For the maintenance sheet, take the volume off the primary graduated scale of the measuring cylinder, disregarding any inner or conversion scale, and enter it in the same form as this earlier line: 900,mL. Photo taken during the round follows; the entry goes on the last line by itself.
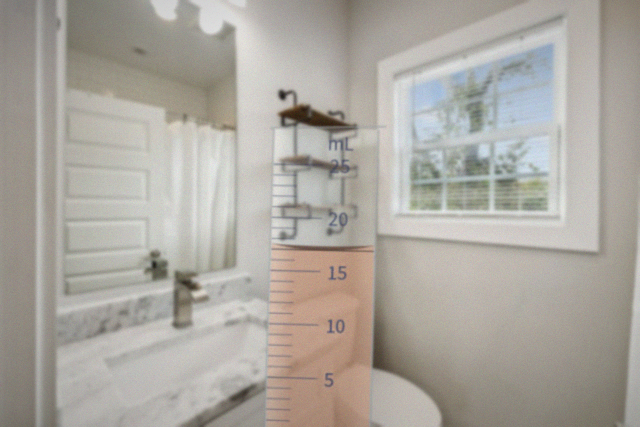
17,mL
